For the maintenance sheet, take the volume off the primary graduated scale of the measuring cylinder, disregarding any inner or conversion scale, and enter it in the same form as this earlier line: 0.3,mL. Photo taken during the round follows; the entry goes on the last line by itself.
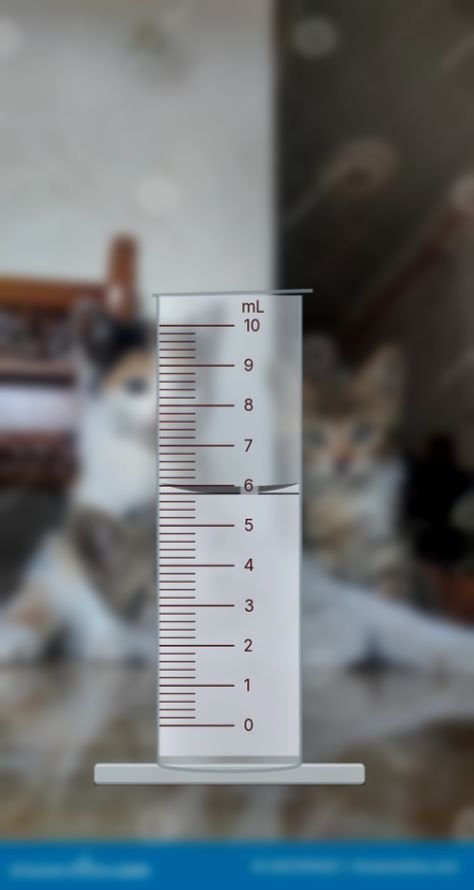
5.8,mL
